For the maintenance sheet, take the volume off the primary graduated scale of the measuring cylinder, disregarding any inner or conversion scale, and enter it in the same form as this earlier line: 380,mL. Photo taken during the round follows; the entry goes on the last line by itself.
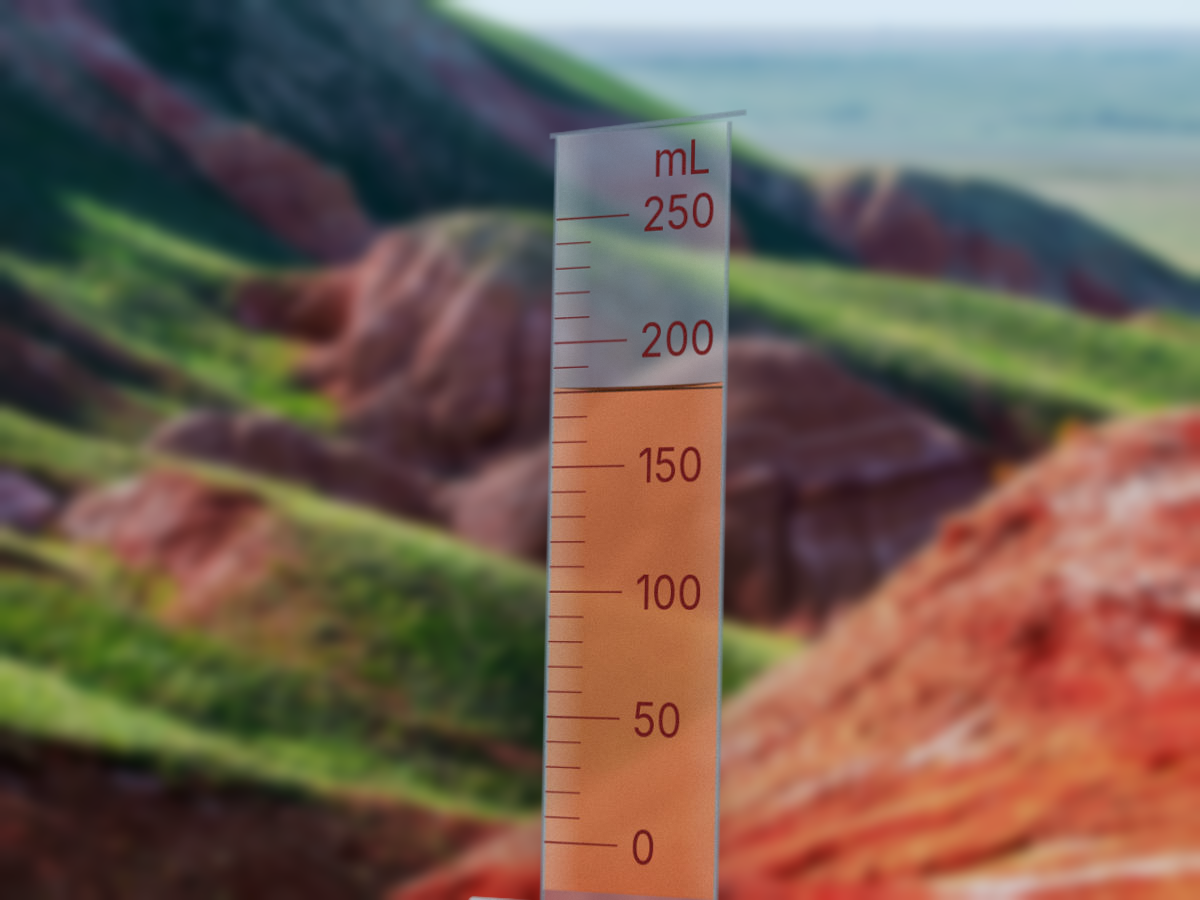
180,mL
